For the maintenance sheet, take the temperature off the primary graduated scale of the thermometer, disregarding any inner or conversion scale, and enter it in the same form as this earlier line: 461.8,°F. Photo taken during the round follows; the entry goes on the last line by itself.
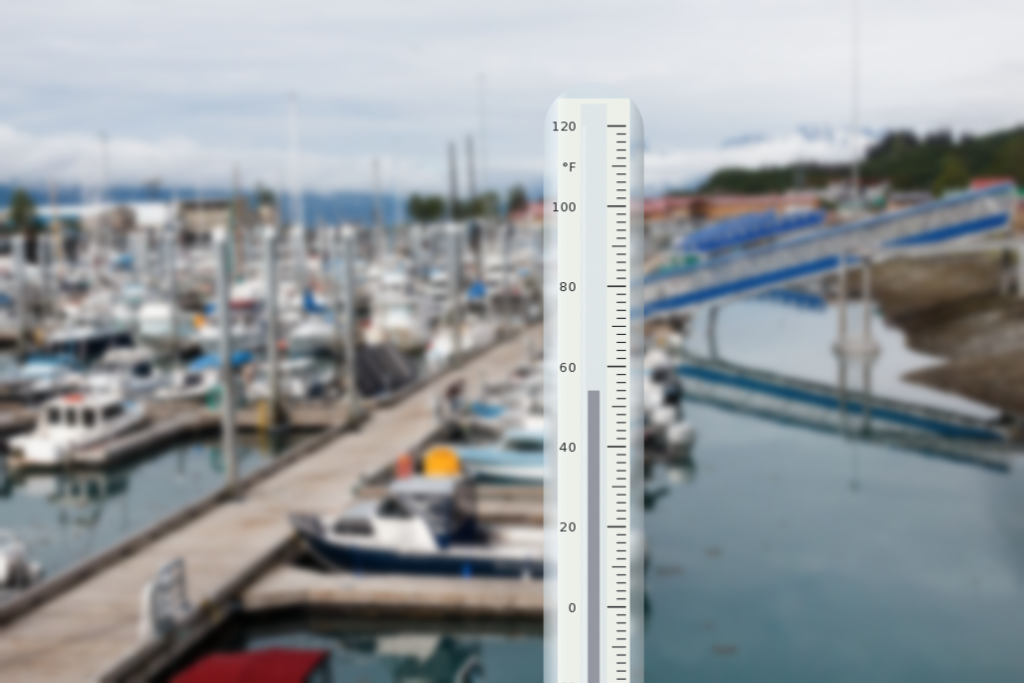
54,°F
